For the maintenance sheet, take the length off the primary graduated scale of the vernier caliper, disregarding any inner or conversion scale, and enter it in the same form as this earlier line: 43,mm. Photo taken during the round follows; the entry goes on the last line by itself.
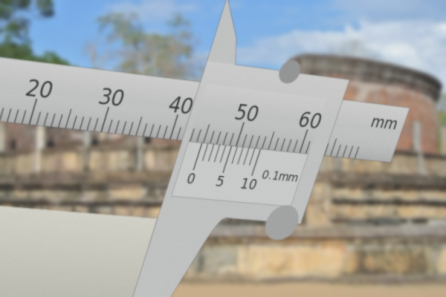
44.8,mm
